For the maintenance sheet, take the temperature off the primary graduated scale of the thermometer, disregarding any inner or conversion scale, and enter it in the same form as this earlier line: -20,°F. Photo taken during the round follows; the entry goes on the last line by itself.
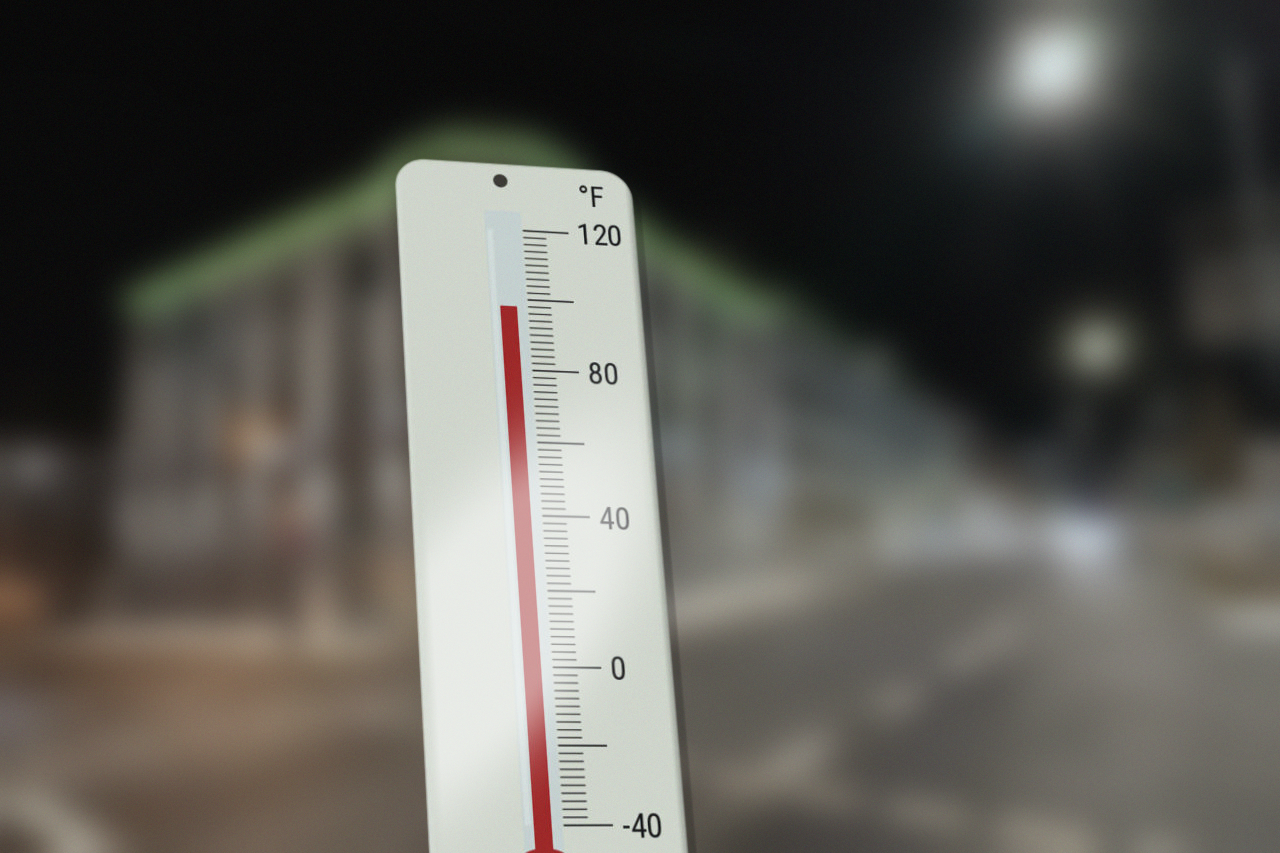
98,°F
